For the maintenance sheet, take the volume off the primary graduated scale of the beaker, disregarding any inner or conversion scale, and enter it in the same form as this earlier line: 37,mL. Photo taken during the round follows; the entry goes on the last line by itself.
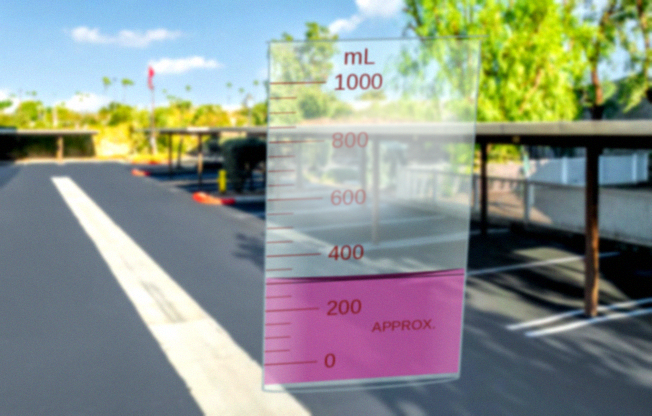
300,mL
